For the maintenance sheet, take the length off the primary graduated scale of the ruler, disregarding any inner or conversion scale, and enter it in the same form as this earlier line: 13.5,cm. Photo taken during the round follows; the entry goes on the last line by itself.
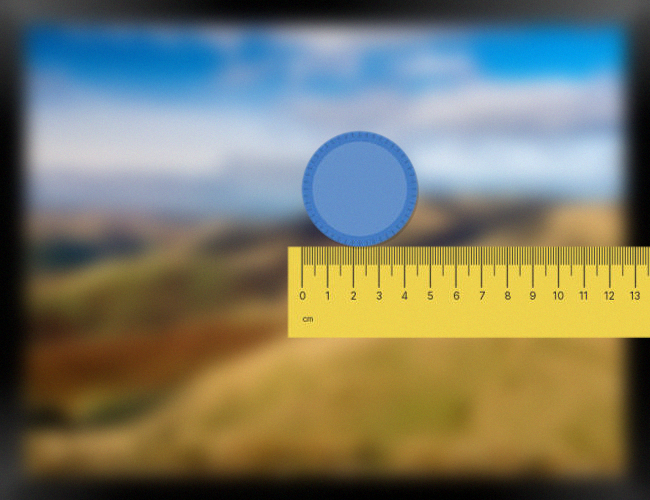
4.5,cm
